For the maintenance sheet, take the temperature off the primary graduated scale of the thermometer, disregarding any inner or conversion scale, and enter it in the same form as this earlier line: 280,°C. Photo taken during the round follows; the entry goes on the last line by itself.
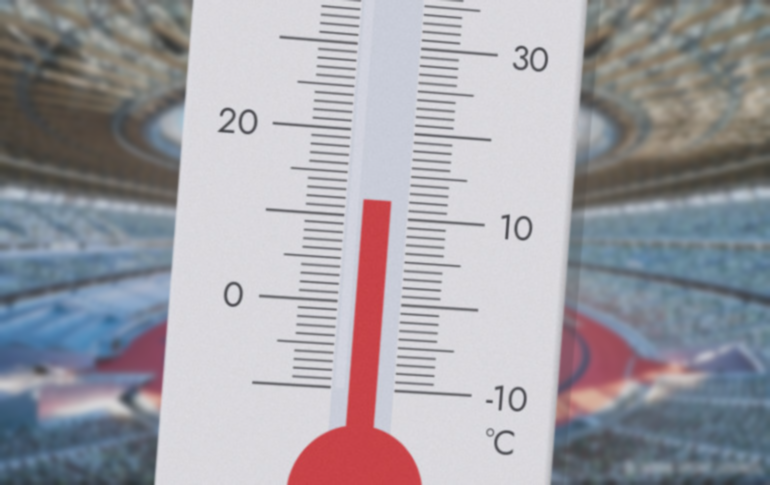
12,°C
